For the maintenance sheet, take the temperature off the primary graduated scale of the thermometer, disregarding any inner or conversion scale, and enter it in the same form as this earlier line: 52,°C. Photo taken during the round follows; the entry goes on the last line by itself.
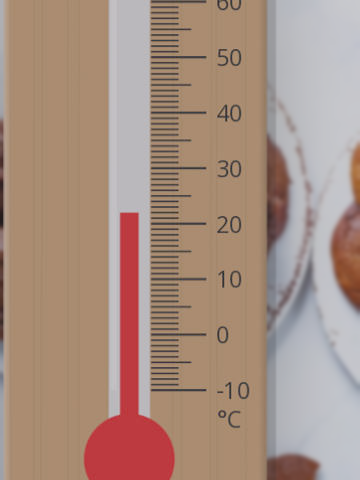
22,°C
